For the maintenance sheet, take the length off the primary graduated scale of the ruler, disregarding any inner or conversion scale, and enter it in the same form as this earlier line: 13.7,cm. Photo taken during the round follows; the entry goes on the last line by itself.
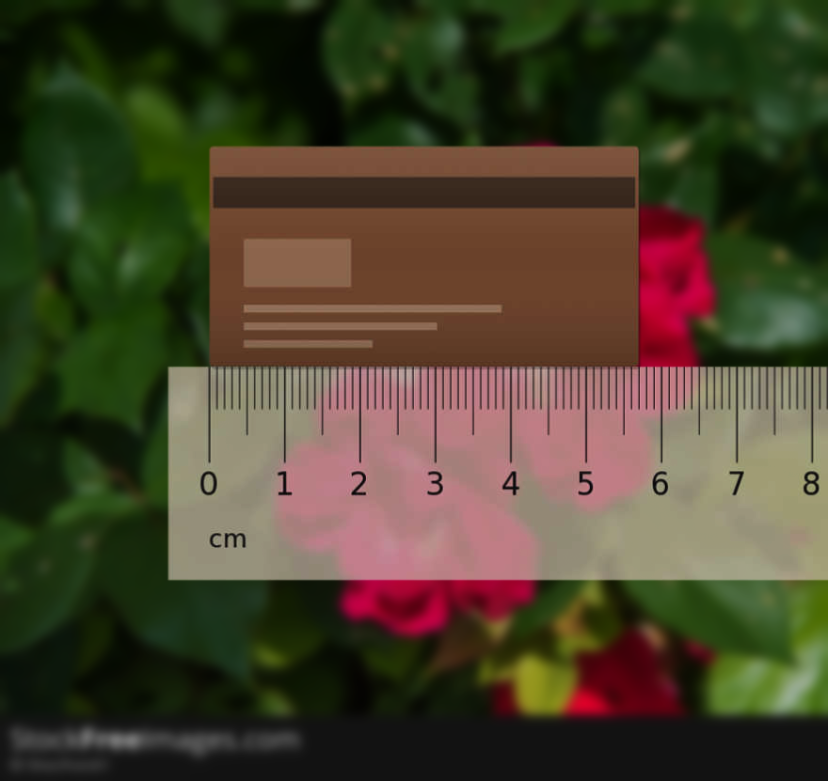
5.7,cm
